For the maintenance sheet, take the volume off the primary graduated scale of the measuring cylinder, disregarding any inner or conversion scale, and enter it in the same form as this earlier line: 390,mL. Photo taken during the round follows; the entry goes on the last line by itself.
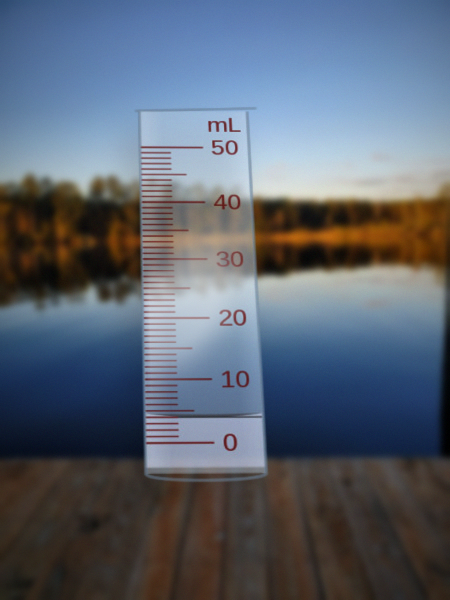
4,mL
